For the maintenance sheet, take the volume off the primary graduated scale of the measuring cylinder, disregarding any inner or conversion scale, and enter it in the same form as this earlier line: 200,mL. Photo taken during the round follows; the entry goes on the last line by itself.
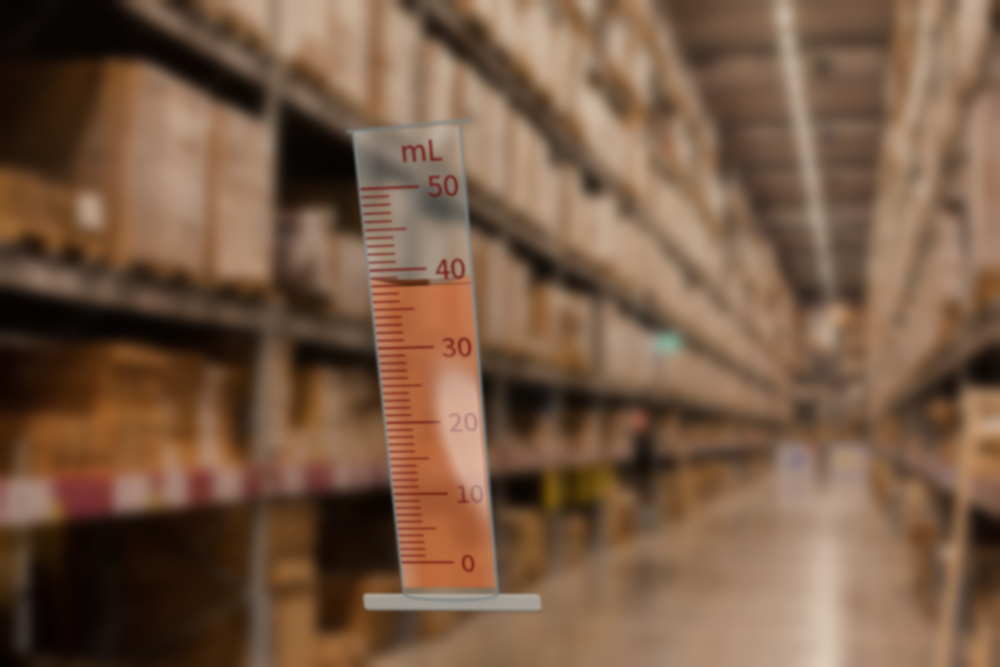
38,mL
